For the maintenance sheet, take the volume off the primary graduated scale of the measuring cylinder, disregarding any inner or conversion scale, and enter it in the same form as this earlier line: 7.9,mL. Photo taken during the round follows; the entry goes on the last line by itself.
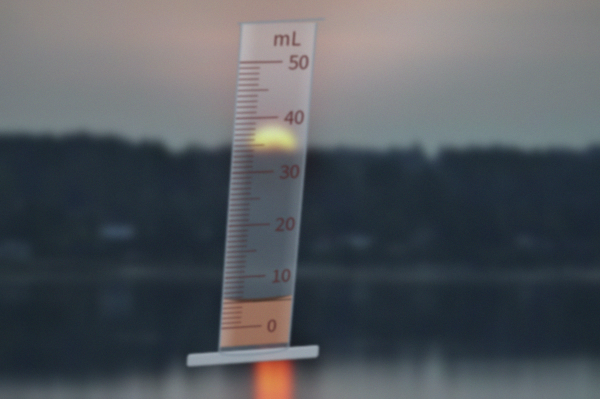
5,mL
